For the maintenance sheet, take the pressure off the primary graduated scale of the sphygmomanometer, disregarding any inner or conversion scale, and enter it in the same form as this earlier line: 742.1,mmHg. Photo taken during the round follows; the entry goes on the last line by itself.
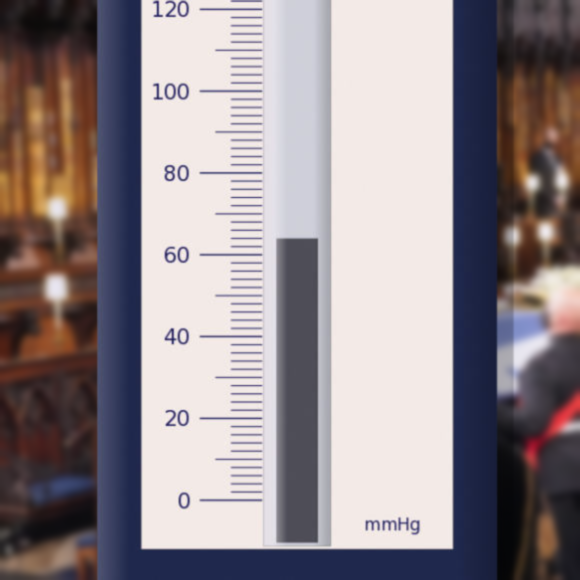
64,mmHg
